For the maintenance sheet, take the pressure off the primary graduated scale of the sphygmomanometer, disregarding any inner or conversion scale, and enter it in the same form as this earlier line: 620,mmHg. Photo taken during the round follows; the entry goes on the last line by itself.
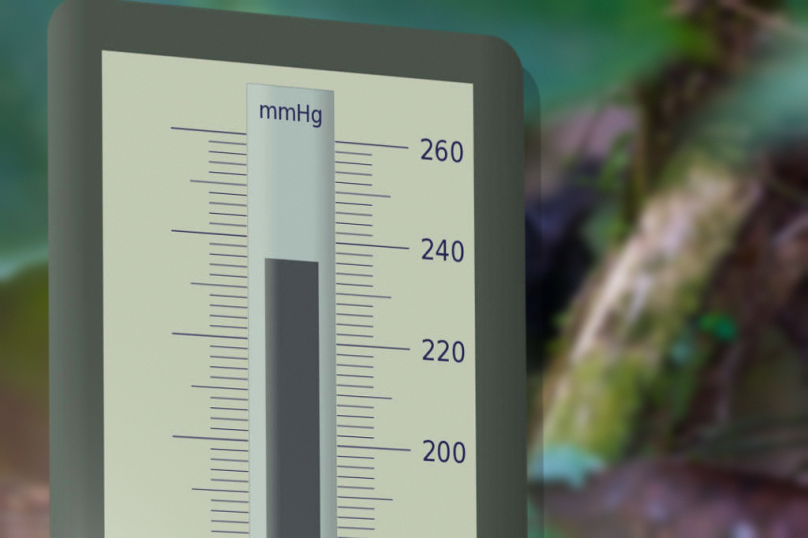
236,mmHg
